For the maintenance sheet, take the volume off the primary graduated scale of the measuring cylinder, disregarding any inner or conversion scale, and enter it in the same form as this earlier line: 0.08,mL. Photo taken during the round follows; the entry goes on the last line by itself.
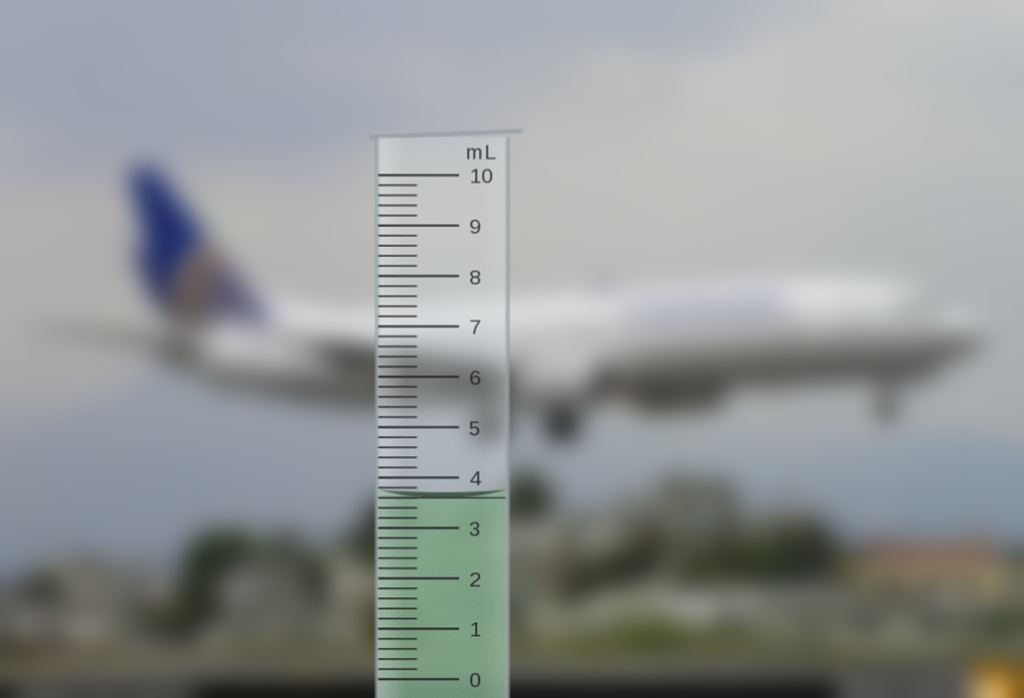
3.6,mL
